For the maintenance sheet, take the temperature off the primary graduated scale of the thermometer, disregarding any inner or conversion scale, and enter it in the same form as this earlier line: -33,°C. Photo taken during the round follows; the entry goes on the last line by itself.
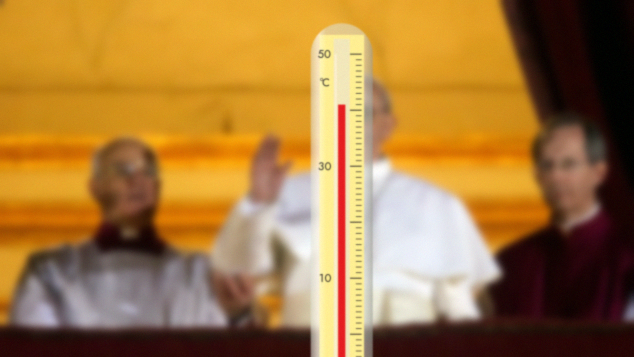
41,°C
